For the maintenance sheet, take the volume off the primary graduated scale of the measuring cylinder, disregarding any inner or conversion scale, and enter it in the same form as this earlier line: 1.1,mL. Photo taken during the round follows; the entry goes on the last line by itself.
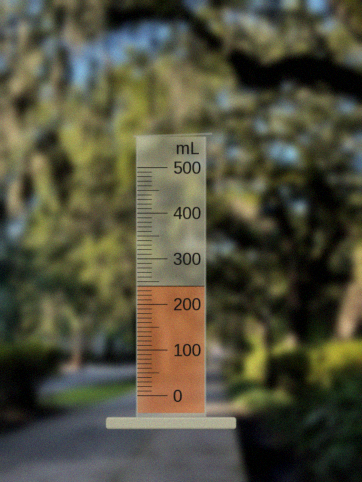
240,mL
